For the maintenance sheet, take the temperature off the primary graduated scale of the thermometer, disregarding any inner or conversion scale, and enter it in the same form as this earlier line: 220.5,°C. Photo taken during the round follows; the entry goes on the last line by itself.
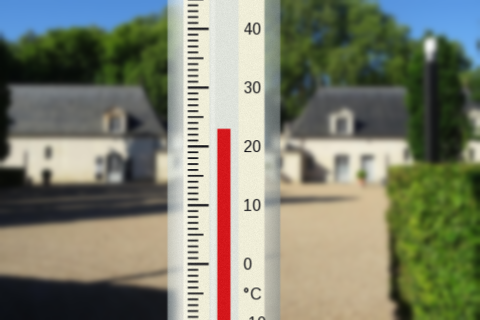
23,°C
